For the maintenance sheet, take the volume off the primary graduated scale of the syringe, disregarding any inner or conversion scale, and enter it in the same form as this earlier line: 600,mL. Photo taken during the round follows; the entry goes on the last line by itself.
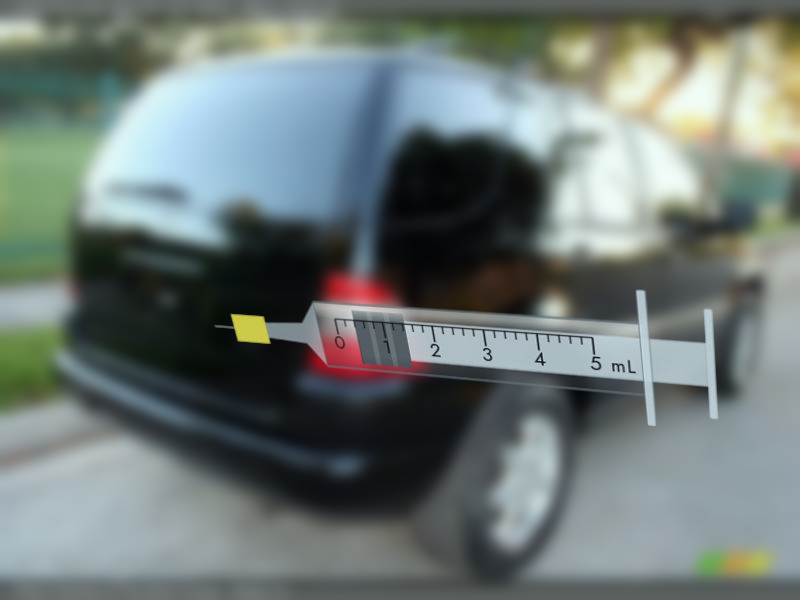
0.4,mL
